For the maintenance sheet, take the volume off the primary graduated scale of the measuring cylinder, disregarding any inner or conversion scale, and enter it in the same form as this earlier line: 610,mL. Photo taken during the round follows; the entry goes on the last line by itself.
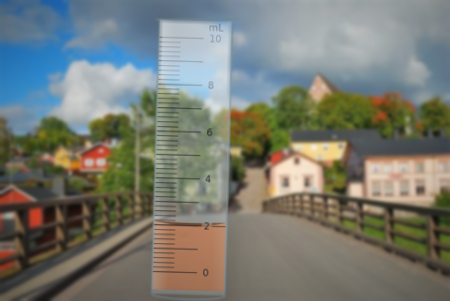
2,mL
